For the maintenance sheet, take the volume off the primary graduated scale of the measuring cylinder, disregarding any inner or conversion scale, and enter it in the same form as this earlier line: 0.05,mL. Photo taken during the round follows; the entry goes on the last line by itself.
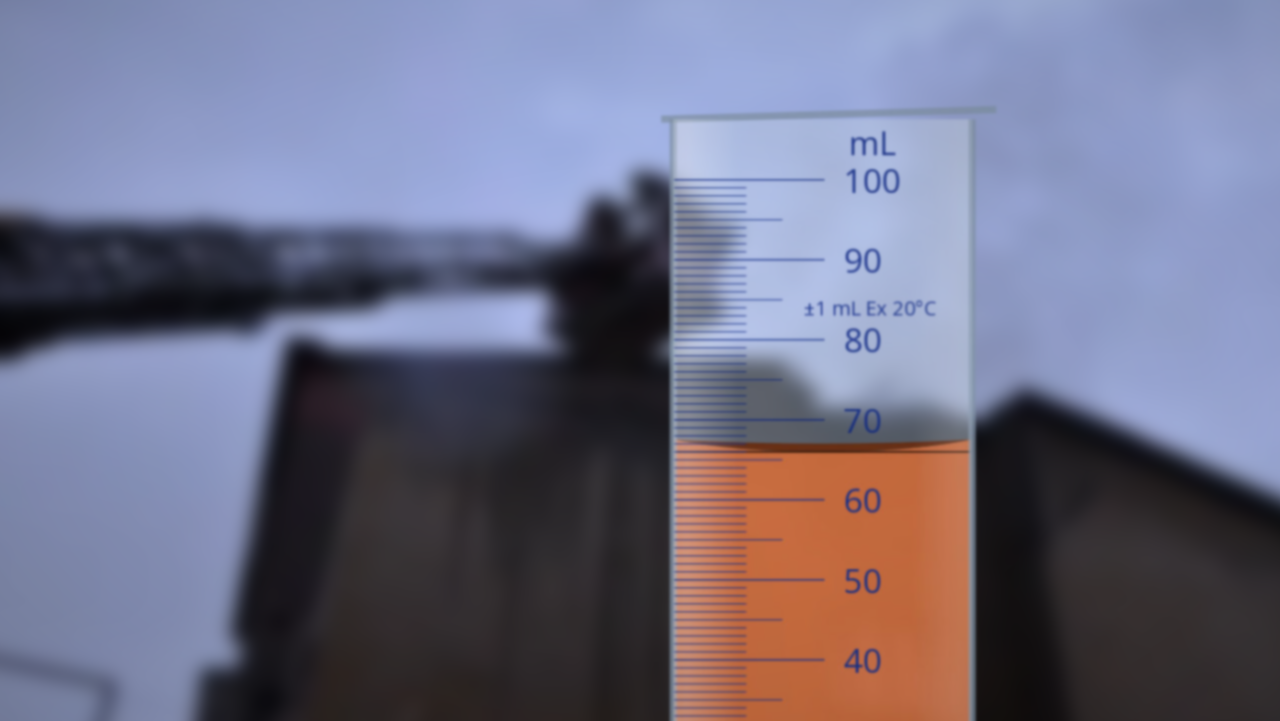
66,mL
